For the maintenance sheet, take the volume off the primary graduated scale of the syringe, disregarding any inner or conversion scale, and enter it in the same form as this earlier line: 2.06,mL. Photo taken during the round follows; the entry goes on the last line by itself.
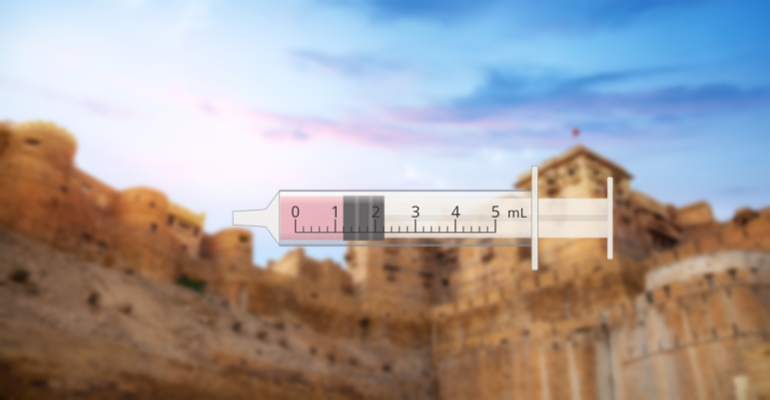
1.2,mL
